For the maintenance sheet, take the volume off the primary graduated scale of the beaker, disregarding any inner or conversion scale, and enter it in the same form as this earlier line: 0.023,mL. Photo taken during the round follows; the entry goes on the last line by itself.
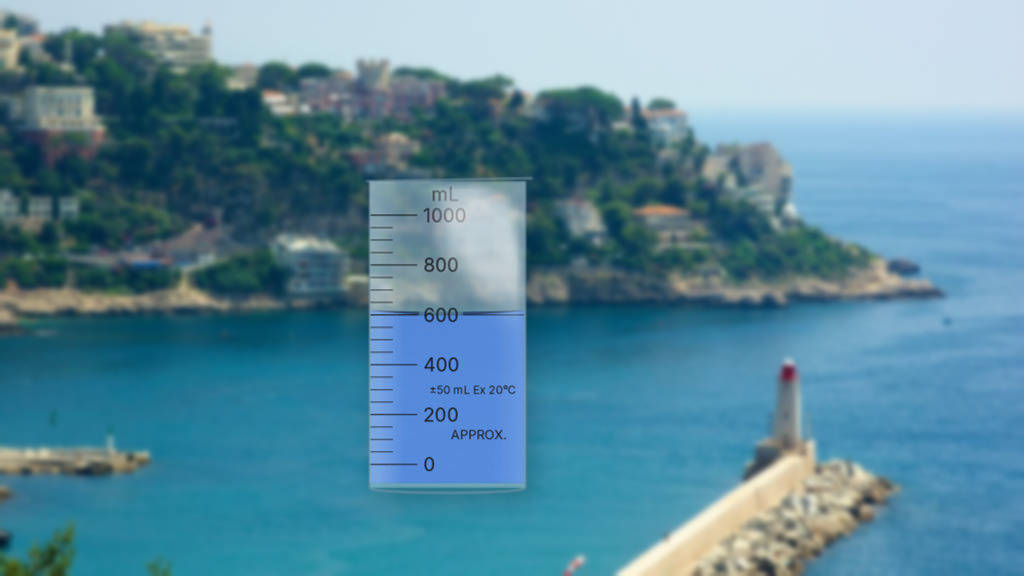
600,mL
